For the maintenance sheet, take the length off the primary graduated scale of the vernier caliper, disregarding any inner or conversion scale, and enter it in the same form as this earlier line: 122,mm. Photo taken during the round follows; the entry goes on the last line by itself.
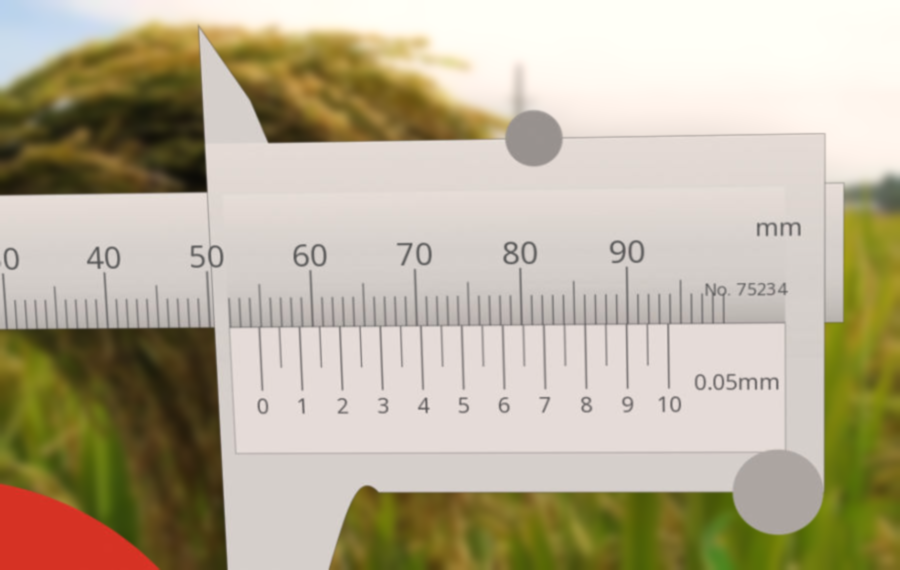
54.8,mm
